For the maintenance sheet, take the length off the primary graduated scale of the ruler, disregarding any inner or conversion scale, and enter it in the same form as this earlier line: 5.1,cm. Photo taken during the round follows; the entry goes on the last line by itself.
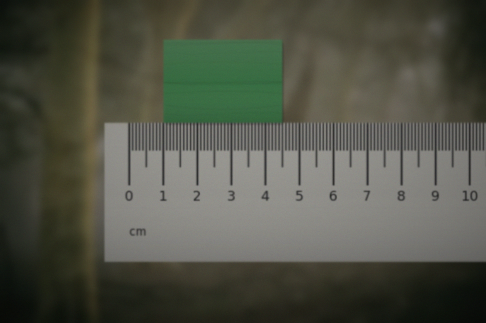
3.5,cm
